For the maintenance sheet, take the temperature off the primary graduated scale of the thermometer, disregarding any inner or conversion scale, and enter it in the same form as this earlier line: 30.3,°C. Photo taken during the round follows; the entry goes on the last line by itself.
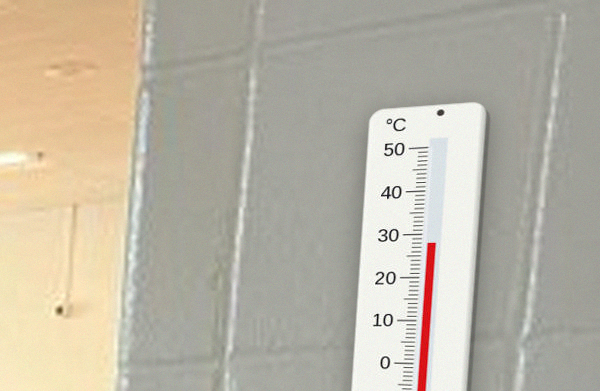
28,°C
